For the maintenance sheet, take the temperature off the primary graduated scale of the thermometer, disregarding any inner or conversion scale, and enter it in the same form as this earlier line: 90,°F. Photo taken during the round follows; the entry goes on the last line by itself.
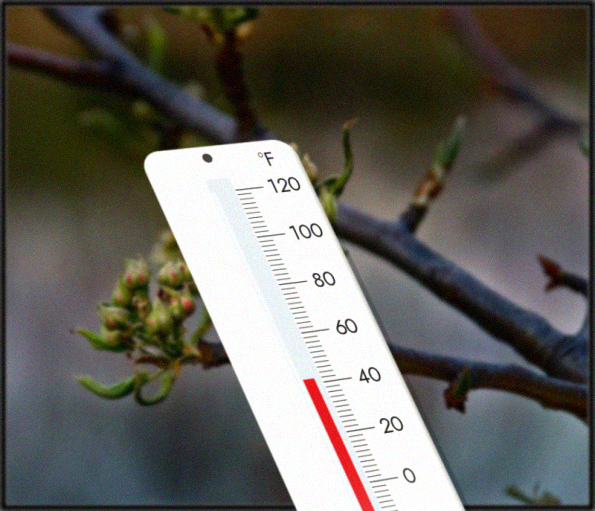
42,°F
